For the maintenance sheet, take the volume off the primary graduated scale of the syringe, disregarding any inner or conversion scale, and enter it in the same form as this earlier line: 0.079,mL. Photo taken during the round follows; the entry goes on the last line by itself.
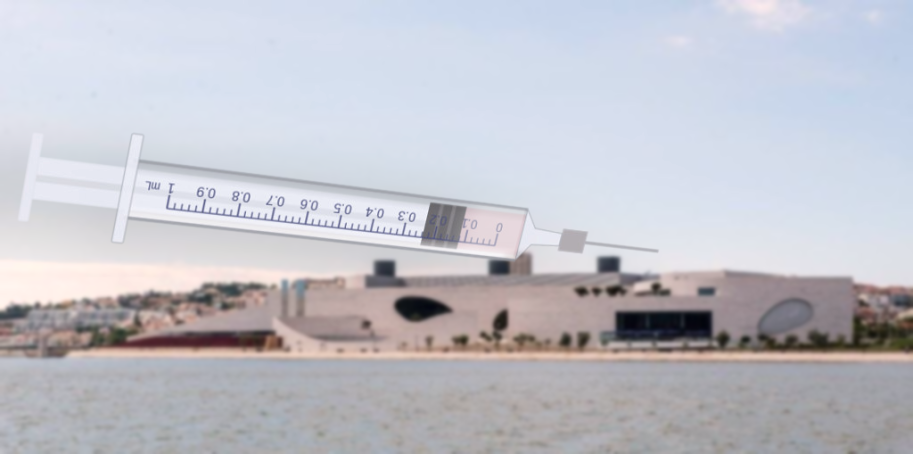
0.12,mL
